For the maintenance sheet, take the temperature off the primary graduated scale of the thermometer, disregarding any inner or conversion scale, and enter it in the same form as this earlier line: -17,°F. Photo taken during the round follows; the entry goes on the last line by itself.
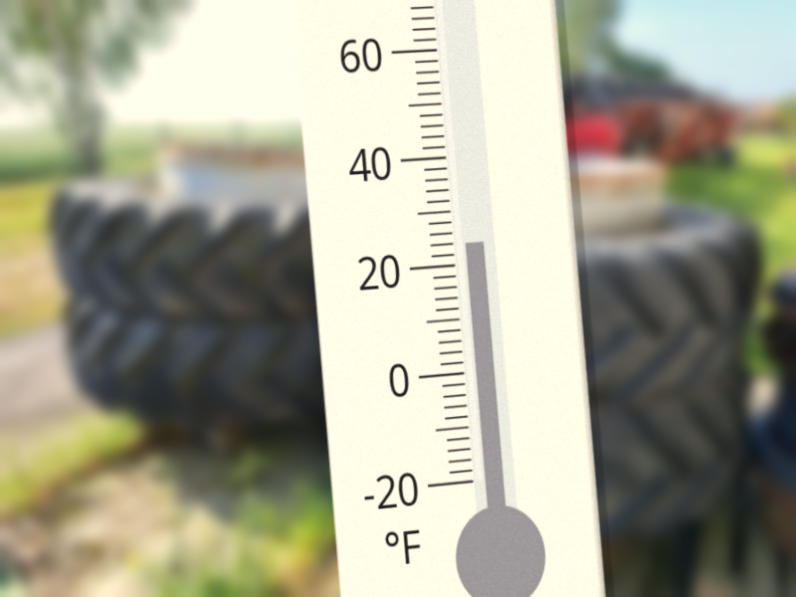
24,°F
